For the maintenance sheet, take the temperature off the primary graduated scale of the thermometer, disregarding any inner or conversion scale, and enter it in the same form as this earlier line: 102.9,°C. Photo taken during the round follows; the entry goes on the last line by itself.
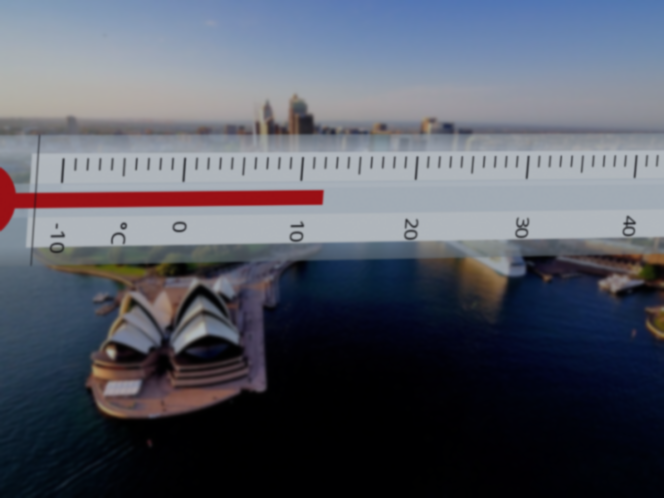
12,°C
